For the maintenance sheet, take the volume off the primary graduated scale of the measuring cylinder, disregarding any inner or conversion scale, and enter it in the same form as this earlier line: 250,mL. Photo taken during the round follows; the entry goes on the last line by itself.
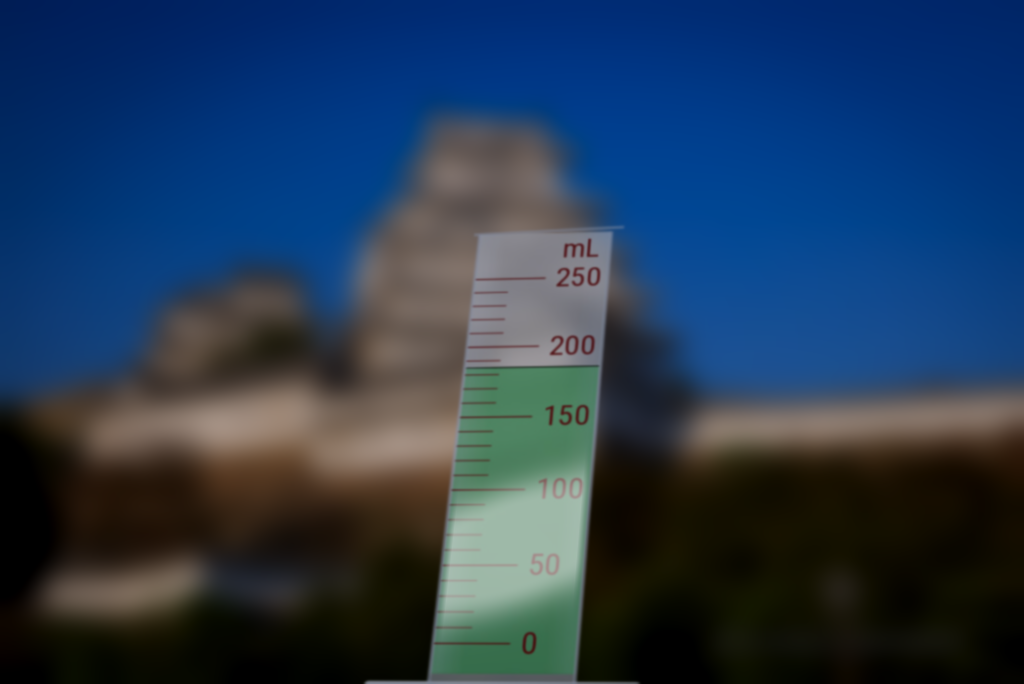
185,mL
